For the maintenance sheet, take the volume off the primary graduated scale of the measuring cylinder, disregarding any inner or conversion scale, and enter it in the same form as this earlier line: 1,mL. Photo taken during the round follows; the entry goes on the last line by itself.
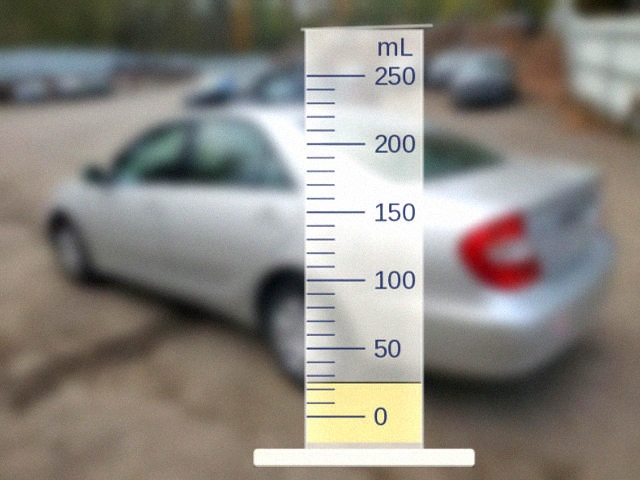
25,mL
